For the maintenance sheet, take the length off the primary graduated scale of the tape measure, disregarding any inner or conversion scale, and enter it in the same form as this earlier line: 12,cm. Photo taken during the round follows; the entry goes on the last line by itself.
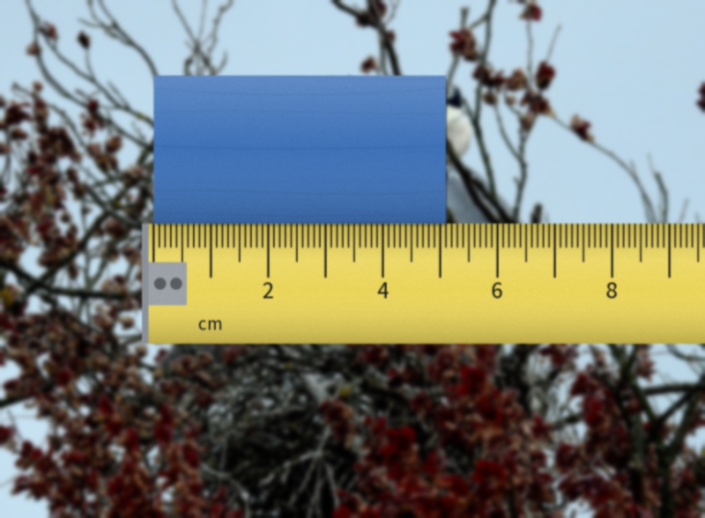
5.1,cm
